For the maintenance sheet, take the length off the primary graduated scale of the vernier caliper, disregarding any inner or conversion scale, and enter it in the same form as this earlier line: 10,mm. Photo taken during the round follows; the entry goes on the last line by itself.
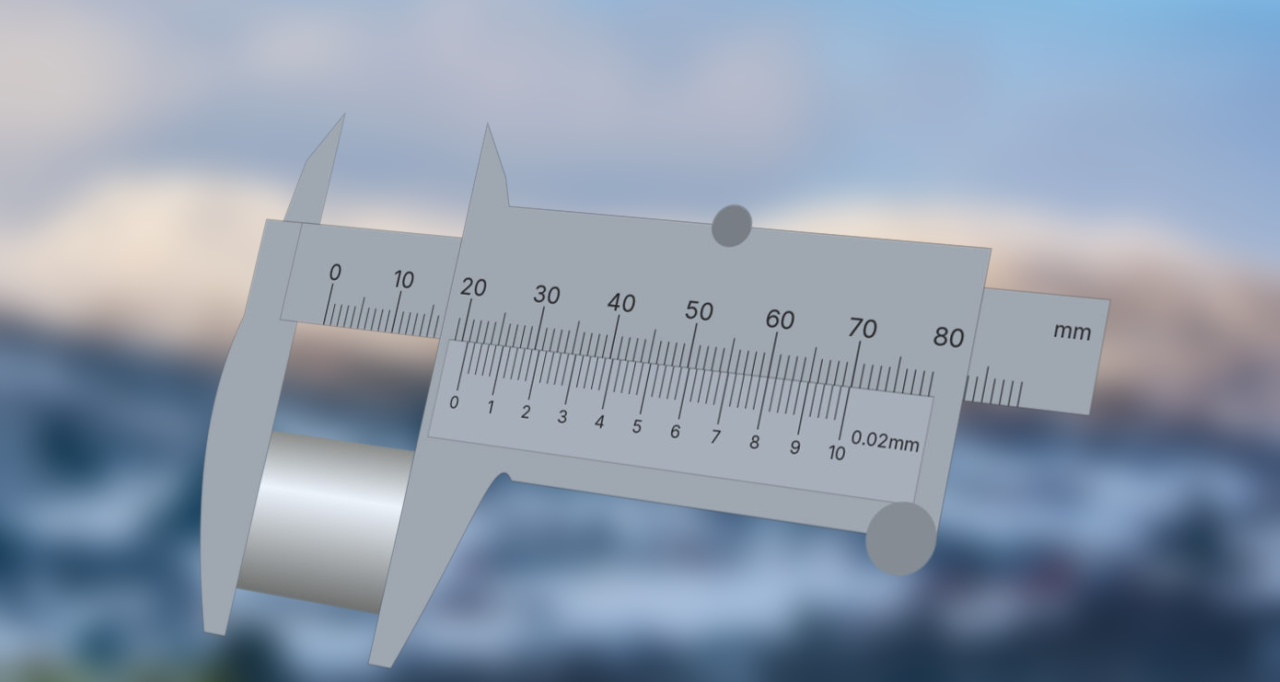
20.8,mm
